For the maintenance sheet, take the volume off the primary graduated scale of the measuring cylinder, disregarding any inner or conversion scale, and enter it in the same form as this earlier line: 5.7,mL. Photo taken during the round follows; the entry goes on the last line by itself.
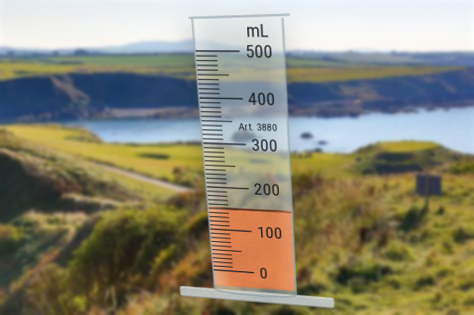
150,mL
